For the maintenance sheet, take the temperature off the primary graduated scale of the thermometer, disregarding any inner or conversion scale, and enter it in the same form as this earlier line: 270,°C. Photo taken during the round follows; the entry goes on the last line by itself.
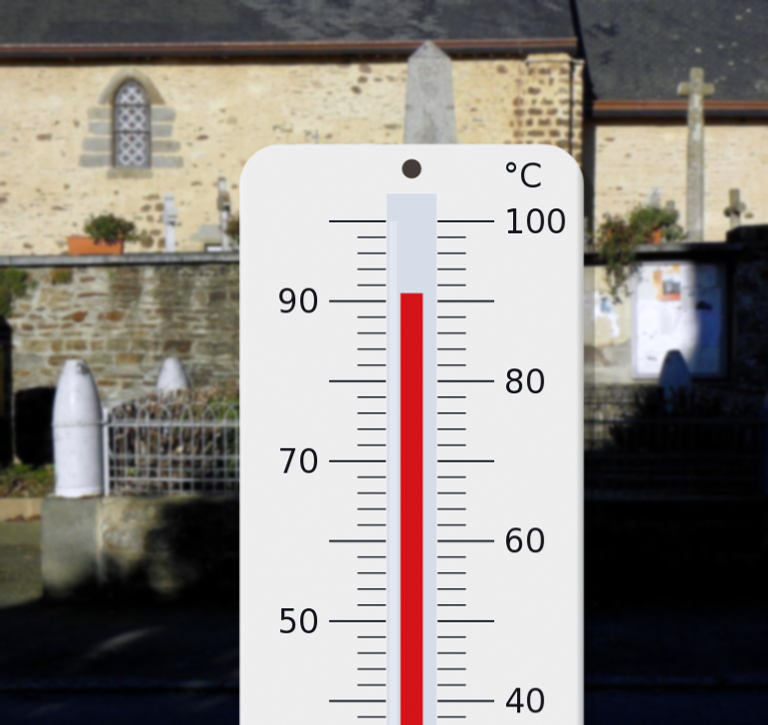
91,°C
